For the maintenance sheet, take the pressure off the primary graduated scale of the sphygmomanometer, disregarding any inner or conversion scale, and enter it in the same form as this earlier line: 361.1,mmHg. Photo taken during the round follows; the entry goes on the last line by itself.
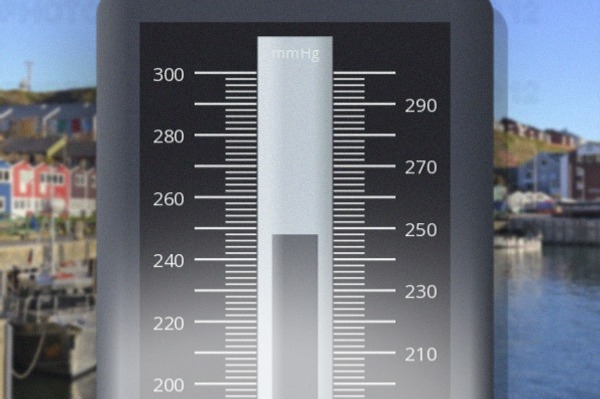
248,mmHg
